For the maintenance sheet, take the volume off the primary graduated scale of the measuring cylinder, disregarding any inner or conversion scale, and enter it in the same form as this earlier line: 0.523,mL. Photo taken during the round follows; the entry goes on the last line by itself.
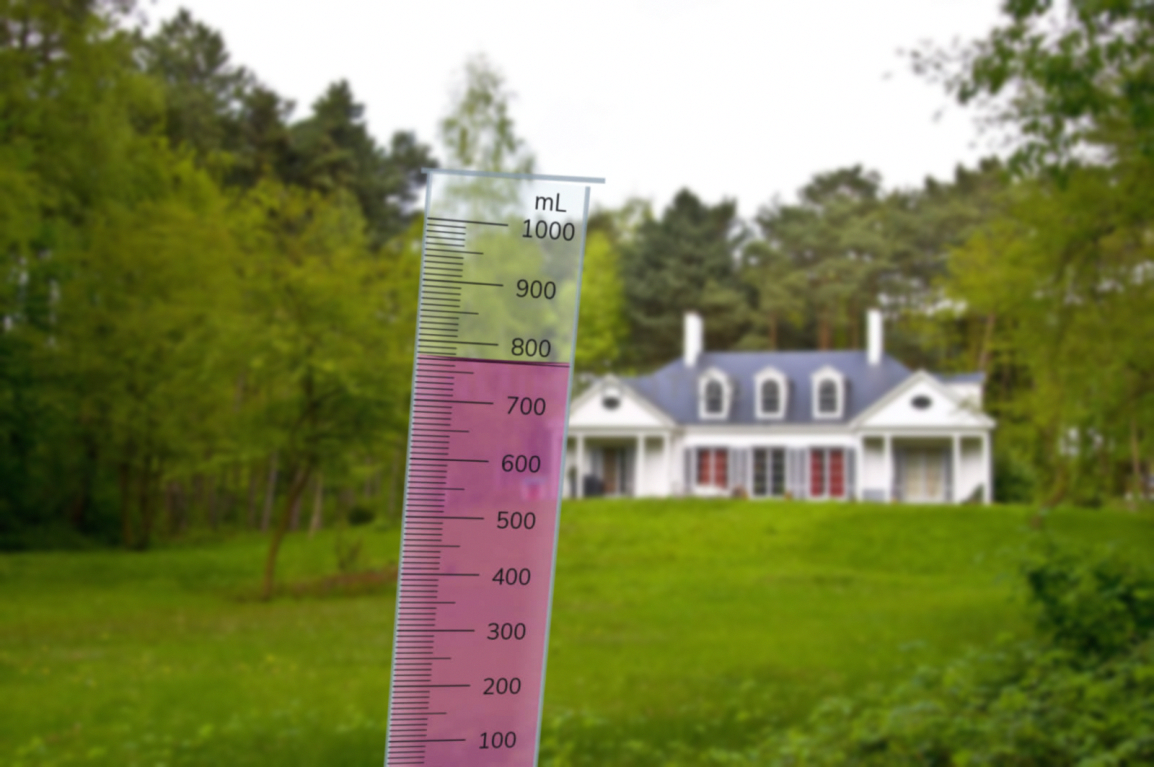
770,mL
